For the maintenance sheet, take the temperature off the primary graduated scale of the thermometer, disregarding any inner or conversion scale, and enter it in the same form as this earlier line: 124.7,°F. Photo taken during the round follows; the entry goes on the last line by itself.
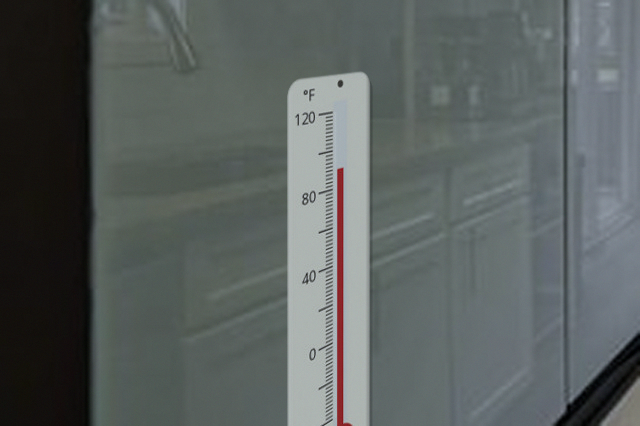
90,°F
